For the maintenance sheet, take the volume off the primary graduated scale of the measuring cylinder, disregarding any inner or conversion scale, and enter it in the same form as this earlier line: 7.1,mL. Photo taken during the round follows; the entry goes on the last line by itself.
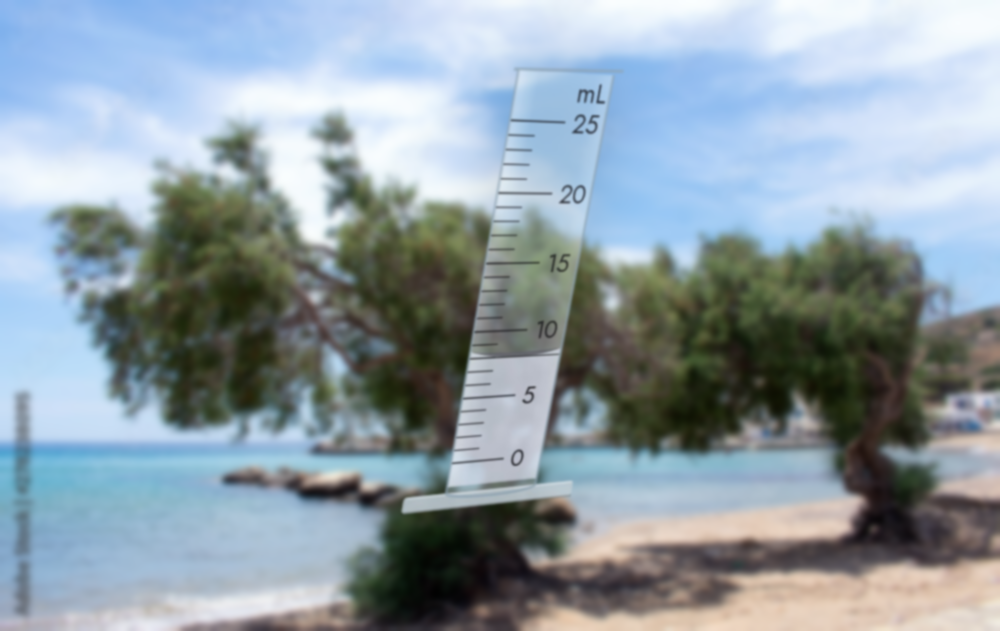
8,mL
